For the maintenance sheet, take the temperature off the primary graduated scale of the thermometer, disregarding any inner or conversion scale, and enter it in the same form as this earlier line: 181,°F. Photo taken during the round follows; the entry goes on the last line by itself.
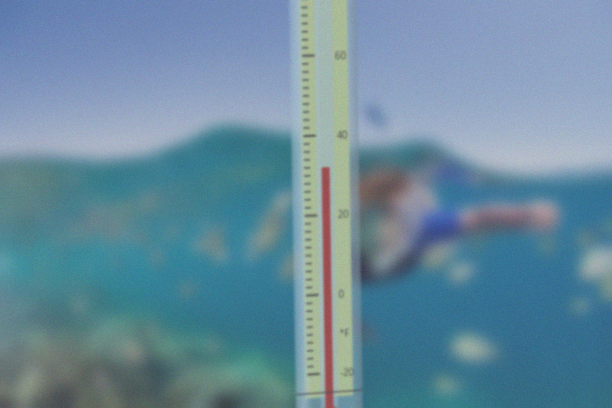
32,°F
